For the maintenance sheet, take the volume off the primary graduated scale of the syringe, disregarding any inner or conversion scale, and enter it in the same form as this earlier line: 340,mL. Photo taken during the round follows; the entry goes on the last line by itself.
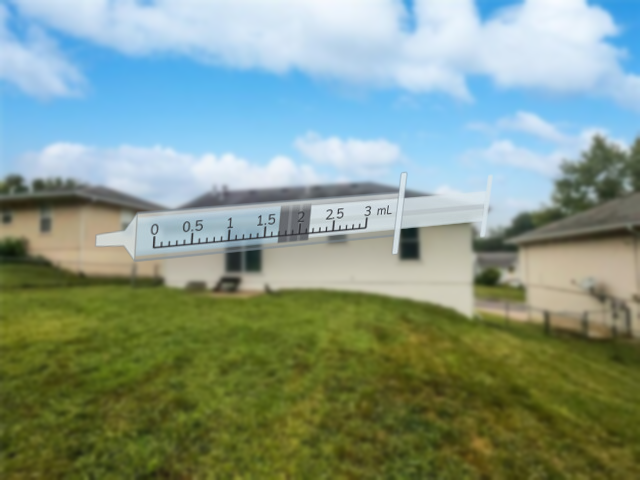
1.7,mL
